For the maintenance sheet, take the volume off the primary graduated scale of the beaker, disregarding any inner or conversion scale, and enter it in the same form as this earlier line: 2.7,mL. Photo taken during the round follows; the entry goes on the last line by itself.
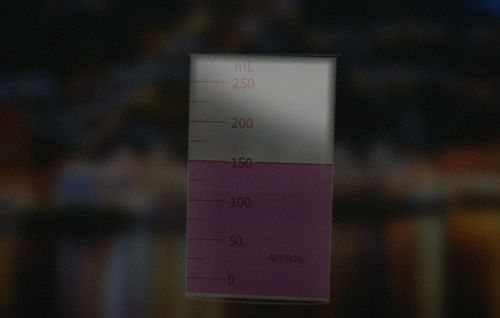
150,mL
